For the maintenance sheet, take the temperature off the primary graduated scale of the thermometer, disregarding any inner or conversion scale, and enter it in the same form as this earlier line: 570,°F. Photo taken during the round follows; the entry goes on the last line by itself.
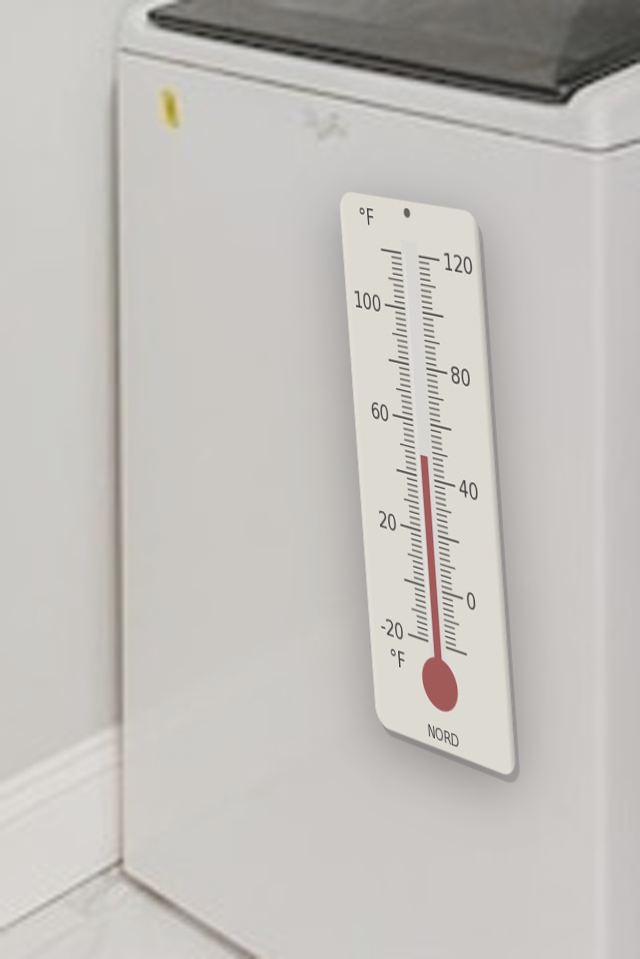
48,°F
